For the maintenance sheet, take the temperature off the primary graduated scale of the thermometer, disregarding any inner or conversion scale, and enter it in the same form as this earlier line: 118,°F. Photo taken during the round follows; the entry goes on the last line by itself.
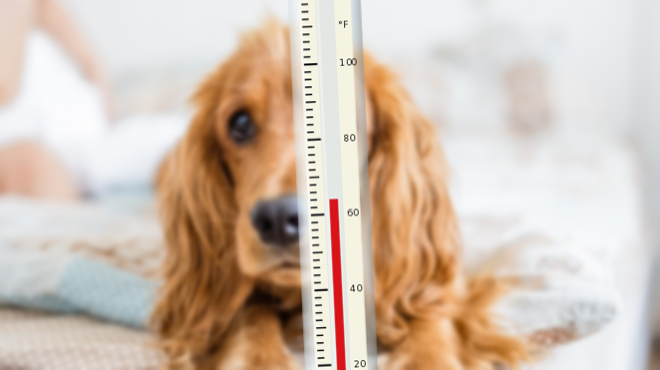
64,°F
